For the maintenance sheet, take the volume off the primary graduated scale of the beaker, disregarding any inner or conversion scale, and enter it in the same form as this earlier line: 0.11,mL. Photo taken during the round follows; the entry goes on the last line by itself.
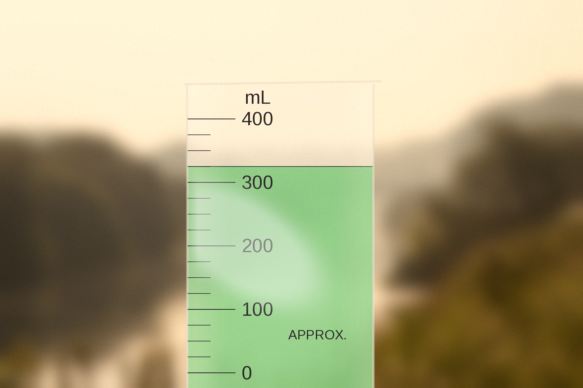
325,mL
